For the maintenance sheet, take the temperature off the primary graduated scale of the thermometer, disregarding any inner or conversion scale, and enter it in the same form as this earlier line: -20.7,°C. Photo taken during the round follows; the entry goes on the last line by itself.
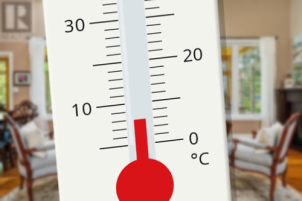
6,°C
